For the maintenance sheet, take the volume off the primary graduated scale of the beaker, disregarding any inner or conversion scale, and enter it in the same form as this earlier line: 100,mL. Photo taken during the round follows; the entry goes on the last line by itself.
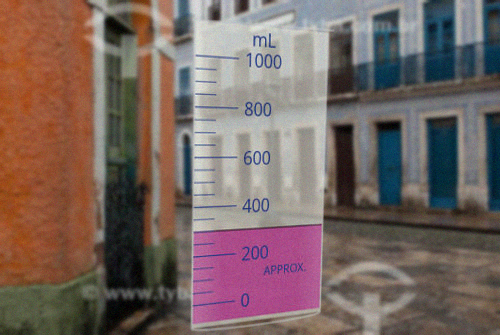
300,mL
